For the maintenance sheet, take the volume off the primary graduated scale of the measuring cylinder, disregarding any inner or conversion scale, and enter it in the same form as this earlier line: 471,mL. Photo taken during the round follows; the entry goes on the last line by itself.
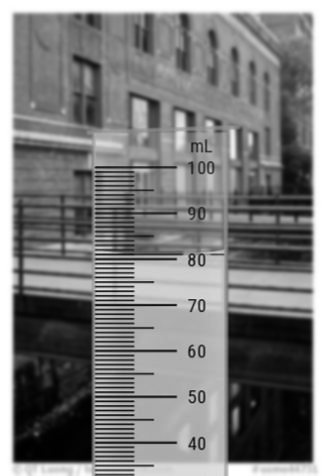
81,mL
